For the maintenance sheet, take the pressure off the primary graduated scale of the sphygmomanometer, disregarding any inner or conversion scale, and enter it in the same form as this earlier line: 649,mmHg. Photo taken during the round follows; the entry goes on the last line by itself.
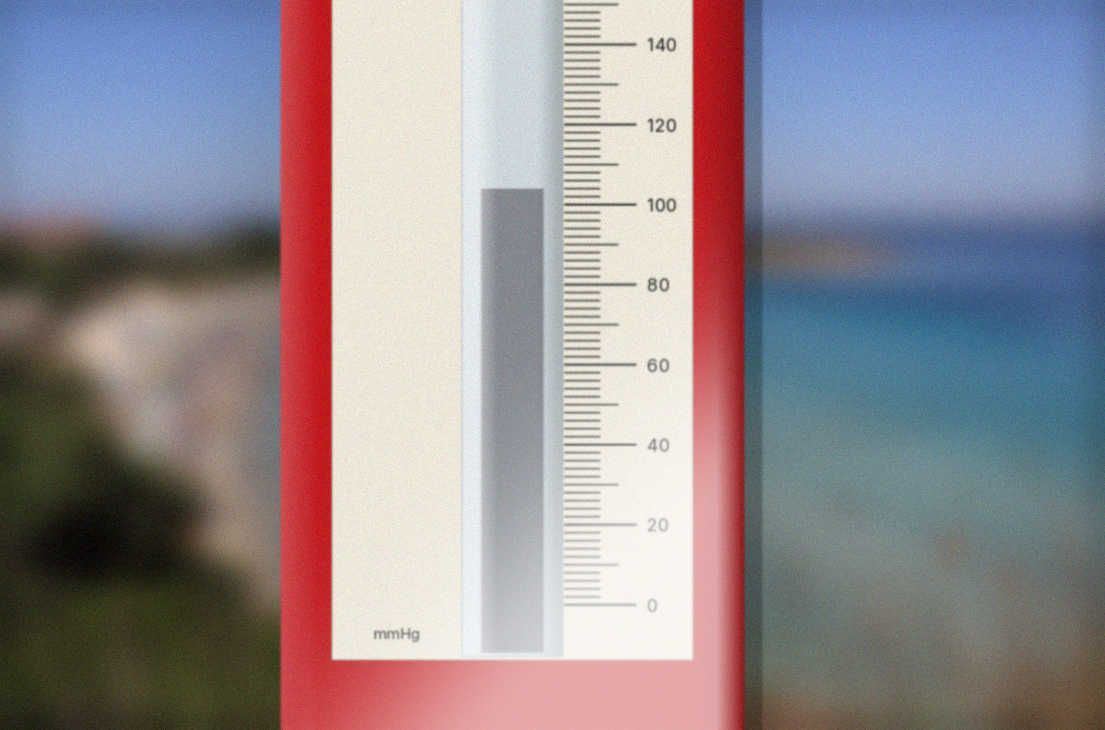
104,mmHg
